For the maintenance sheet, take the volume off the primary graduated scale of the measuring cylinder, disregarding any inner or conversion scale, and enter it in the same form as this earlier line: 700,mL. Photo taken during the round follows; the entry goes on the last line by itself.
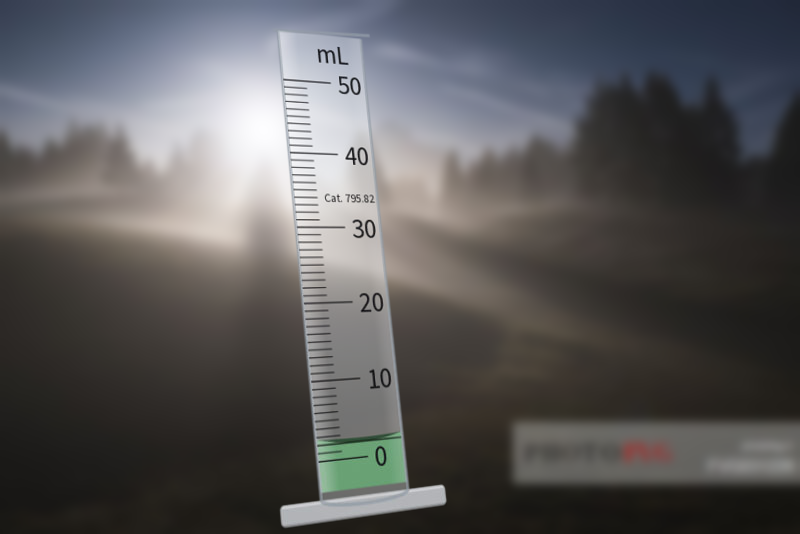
2,mL
